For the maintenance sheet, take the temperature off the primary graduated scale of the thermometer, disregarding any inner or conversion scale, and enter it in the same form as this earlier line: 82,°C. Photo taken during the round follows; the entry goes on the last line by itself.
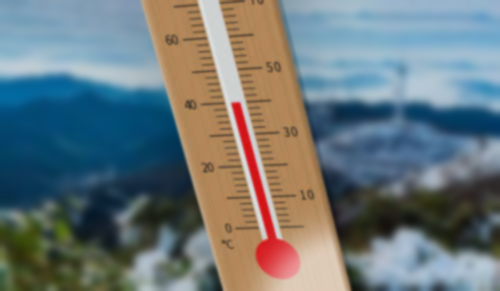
40,°C
